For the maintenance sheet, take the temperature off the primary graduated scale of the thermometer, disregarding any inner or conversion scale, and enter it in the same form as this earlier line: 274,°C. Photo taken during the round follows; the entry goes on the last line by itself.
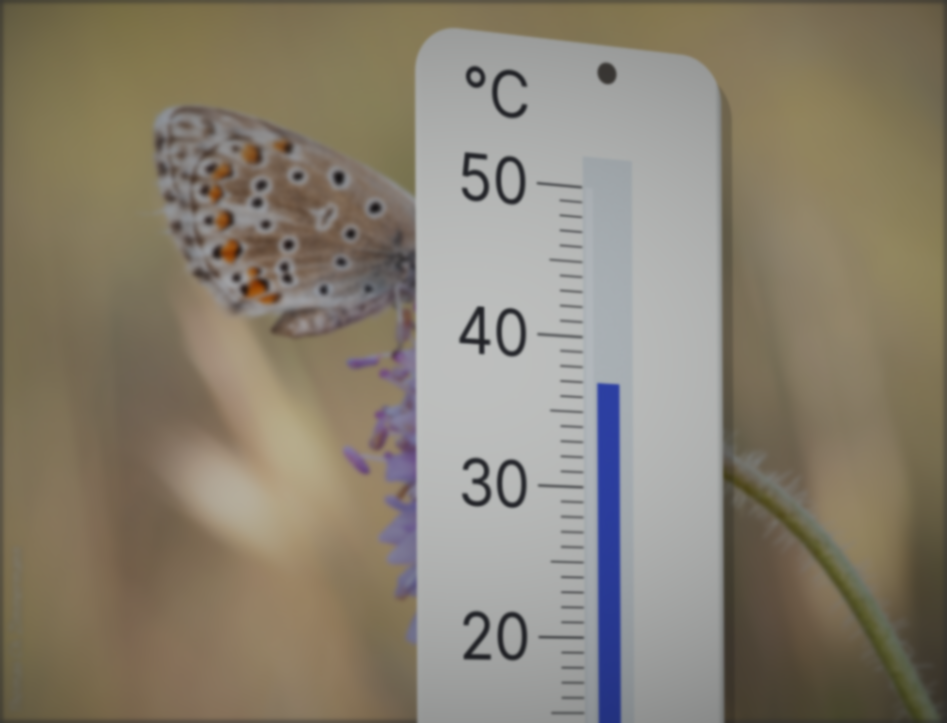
37,°C
